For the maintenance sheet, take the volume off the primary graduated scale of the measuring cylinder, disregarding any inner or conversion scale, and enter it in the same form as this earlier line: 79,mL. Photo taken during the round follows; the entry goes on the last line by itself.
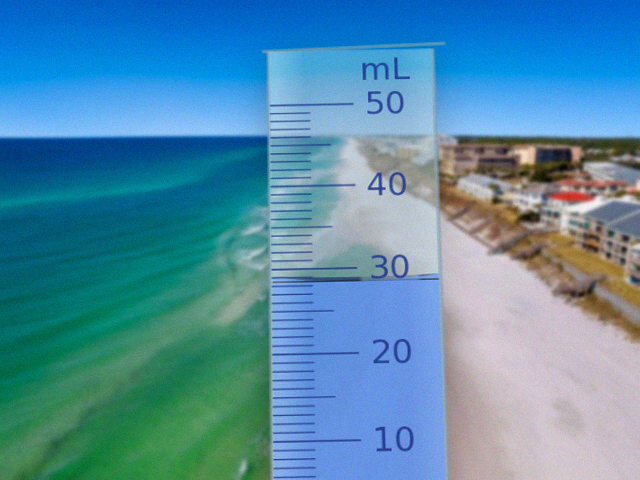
28.5,mL
